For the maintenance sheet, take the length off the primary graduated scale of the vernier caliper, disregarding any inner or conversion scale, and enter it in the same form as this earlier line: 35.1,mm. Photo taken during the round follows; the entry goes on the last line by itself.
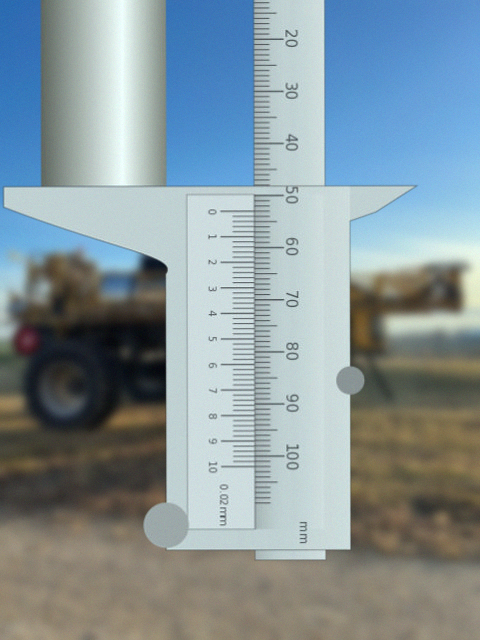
53.0,mm
